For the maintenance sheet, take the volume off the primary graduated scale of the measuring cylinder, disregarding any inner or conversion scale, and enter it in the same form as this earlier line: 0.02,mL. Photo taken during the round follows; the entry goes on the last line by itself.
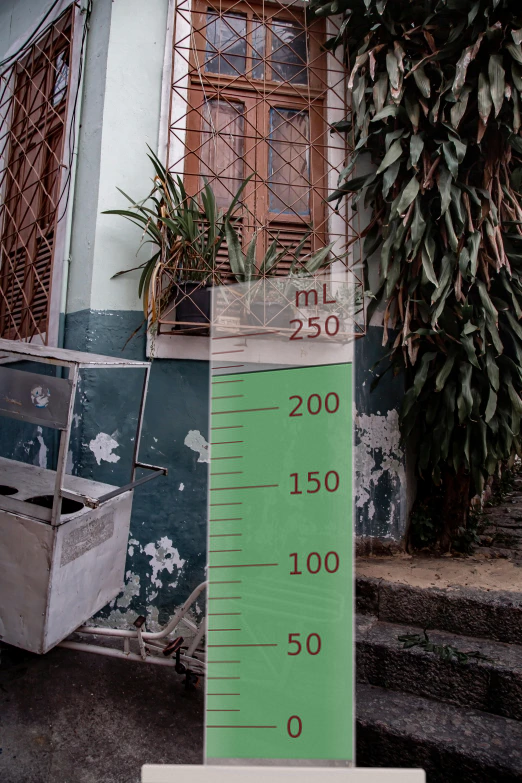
225,mL
